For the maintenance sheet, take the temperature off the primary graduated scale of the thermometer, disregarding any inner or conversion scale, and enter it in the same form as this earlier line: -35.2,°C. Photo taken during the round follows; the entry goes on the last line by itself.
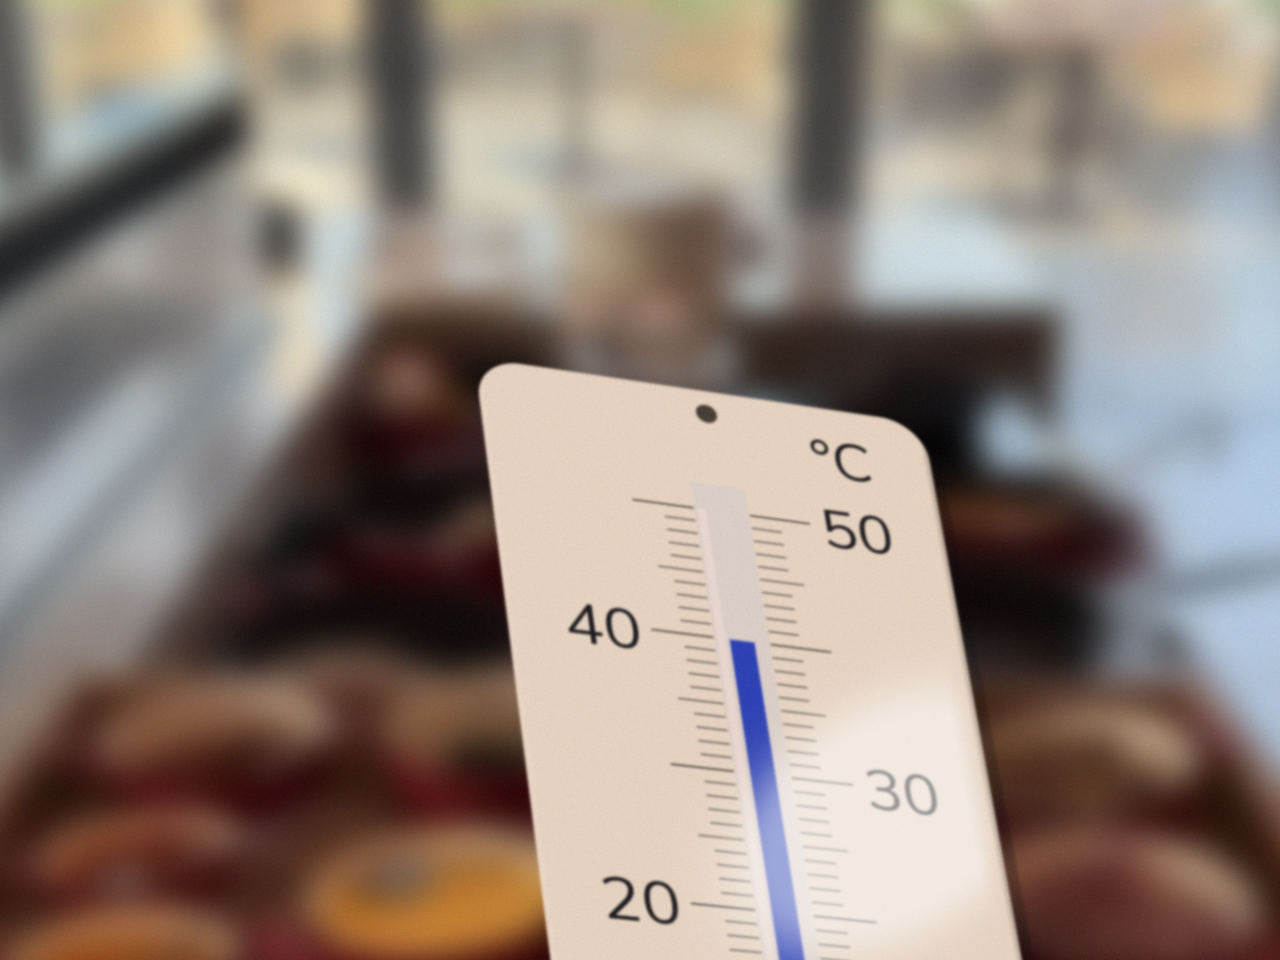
40,°C
